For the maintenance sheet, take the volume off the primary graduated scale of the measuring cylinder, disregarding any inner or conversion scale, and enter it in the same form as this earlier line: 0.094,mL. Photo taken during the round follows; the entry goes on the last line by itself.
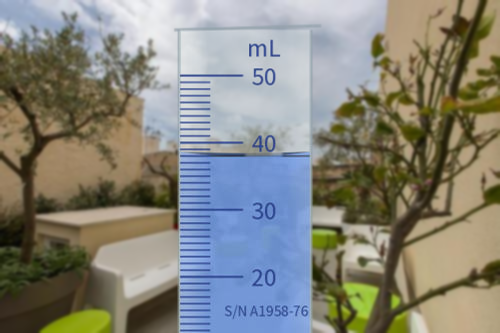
38,mL
